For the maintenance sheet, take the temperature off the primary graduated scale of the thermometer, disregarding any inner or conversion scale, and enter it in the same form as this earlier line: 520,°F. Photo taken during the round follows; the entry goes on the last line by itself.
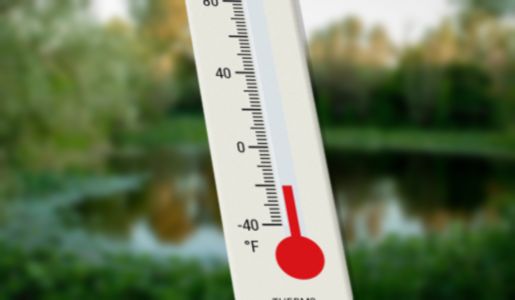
-20,°F
